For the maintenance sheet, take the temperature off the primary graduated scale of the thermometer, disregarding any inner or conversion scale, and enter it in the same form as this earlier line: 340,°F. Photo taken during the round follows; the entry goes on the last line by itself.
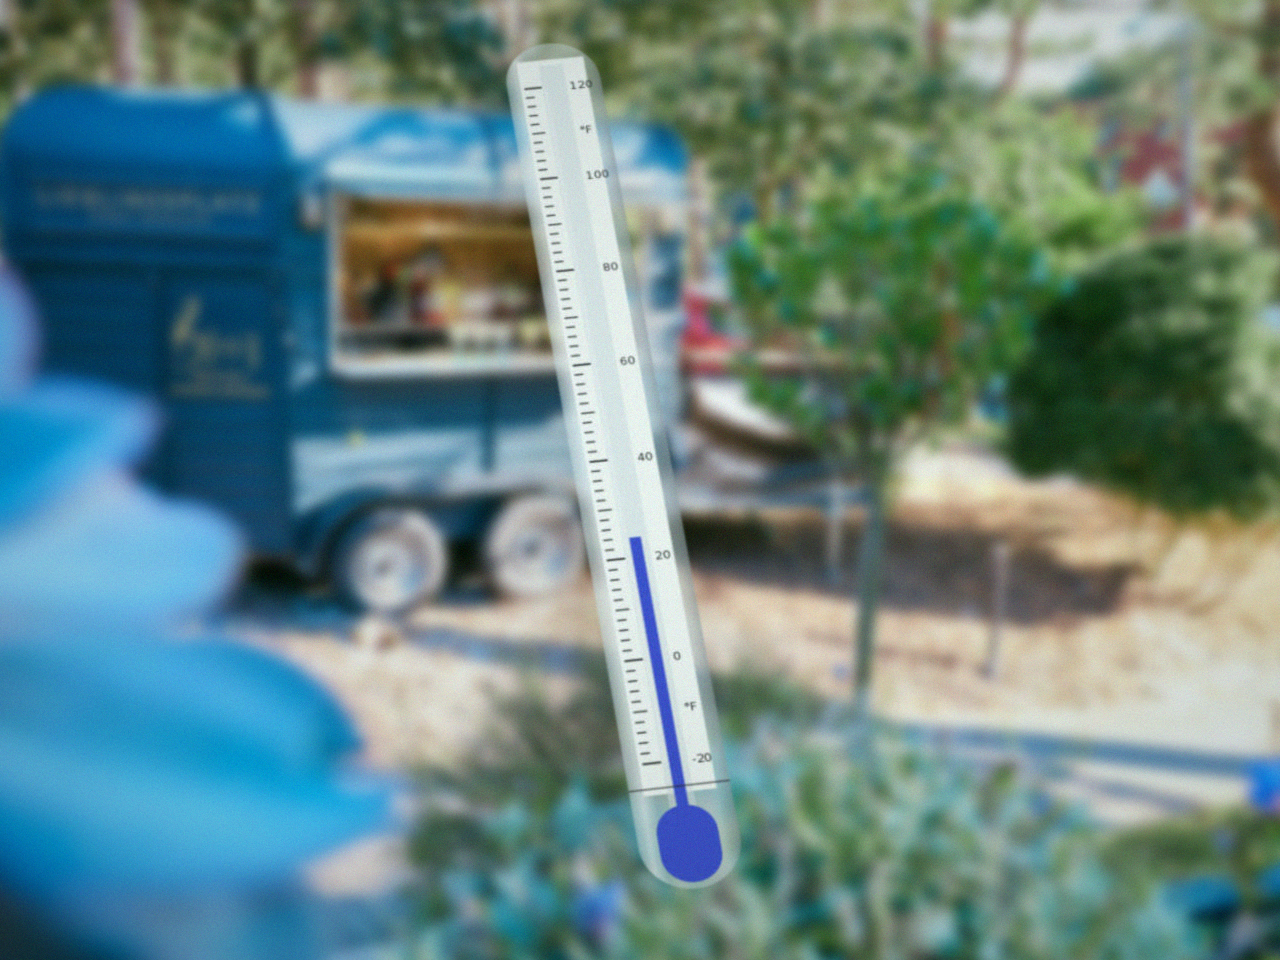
24,°F
